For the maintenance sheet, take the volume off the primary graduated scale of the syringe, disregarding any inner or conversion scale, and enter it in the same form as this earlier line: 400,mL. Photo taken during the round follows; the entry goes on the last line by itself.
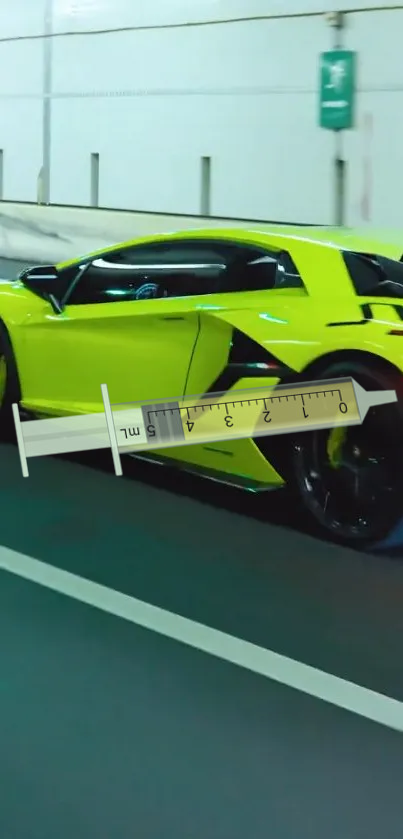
4.2,mL
